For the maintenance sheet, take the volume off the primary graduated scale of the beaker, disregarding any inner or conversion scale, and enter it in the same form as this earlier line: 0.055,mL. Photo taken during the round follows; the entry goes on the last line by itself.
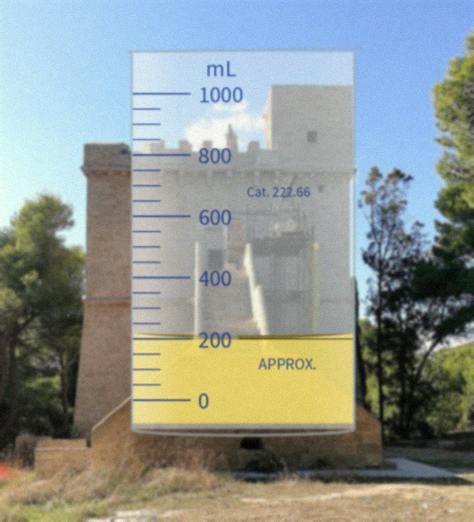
200,mL
